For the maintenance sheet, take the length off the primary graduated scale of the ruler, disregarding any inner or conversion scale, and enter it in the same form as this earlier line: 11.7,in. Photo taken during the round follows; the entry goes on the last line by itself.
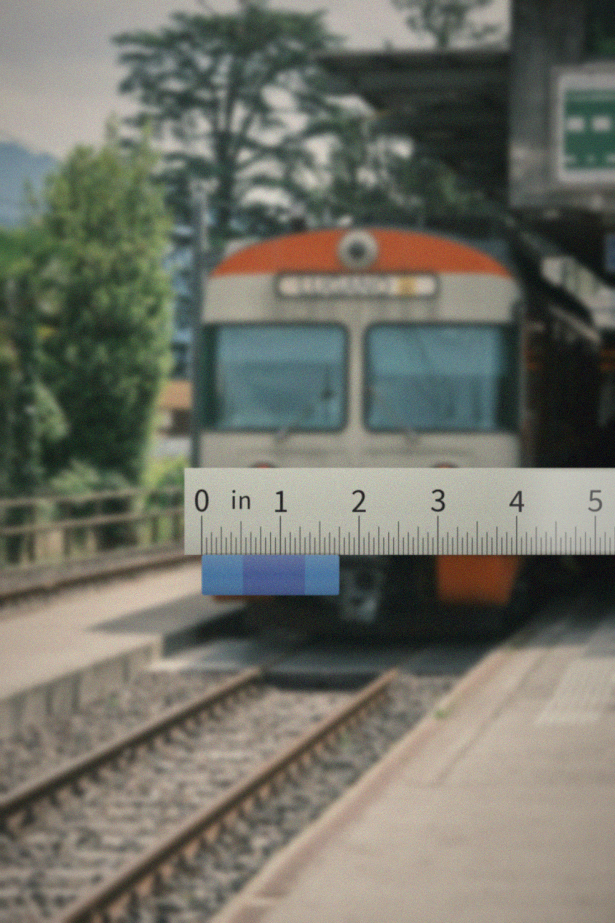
1.75,in
